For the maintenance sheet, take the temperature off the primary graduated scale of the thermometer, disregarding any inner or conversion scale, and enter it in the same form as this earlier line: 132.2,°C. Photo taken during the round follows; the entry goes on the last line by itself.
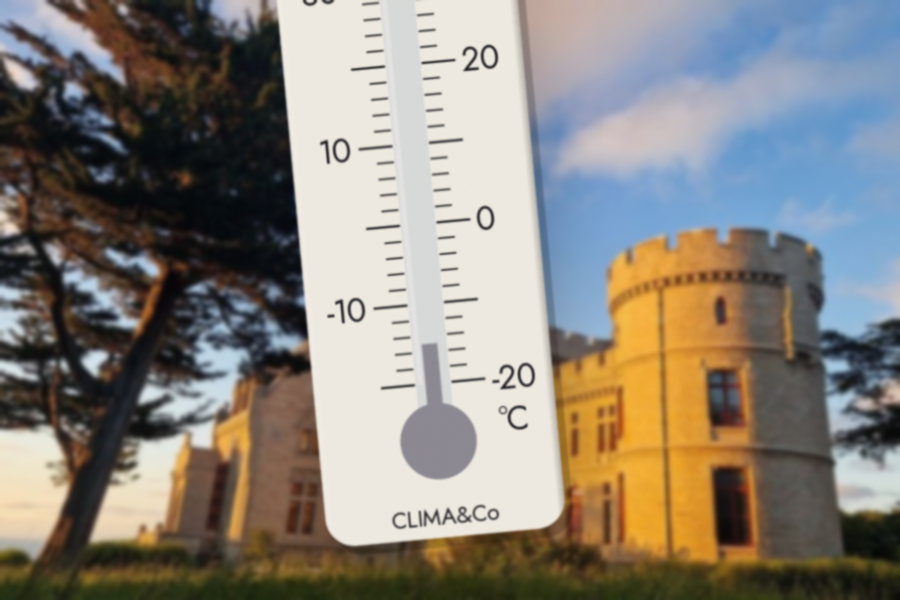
-15,°C
